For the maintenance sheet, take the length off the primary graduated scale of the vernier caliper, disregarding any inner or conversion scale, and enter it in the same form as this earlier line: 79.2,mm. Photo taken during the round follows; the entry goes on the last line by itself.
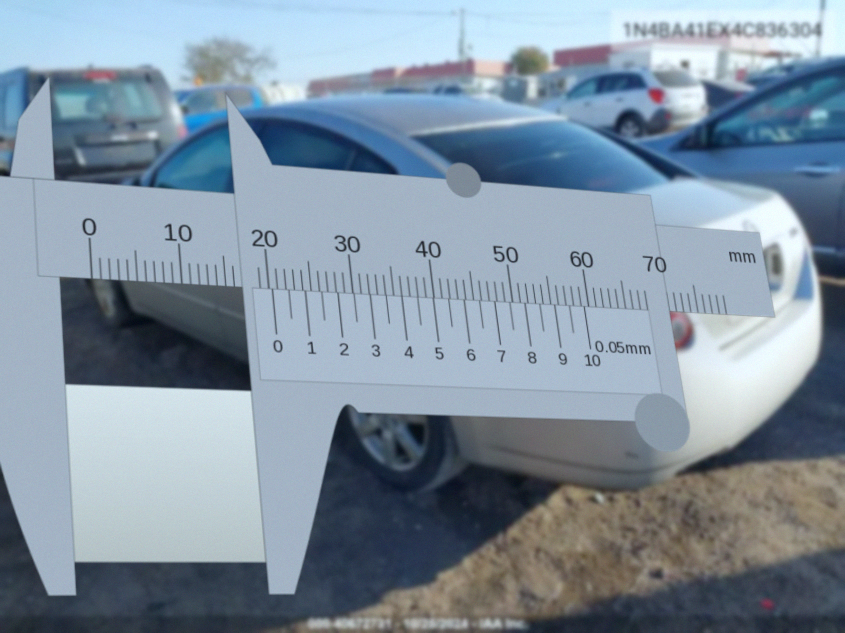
20.4,mm
